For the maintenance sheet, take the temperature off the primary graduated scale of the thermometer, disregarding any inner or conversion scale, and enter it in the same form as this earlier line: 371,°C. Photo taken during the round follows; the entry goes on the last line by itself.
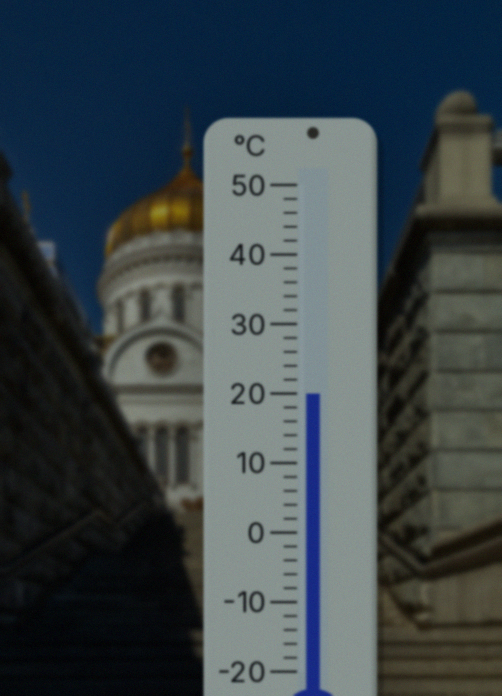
20,°C
